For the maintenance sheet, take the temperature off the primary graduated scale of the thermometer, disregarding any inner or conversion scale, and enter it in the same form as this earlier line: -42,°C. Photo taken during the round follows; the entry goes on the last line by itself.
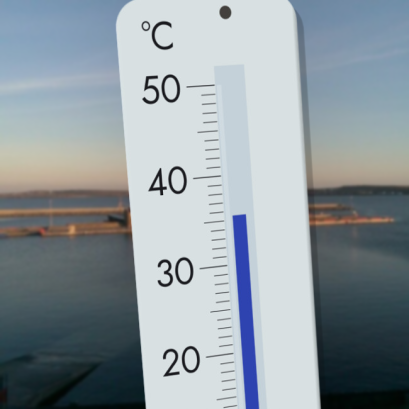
35.5,°C
